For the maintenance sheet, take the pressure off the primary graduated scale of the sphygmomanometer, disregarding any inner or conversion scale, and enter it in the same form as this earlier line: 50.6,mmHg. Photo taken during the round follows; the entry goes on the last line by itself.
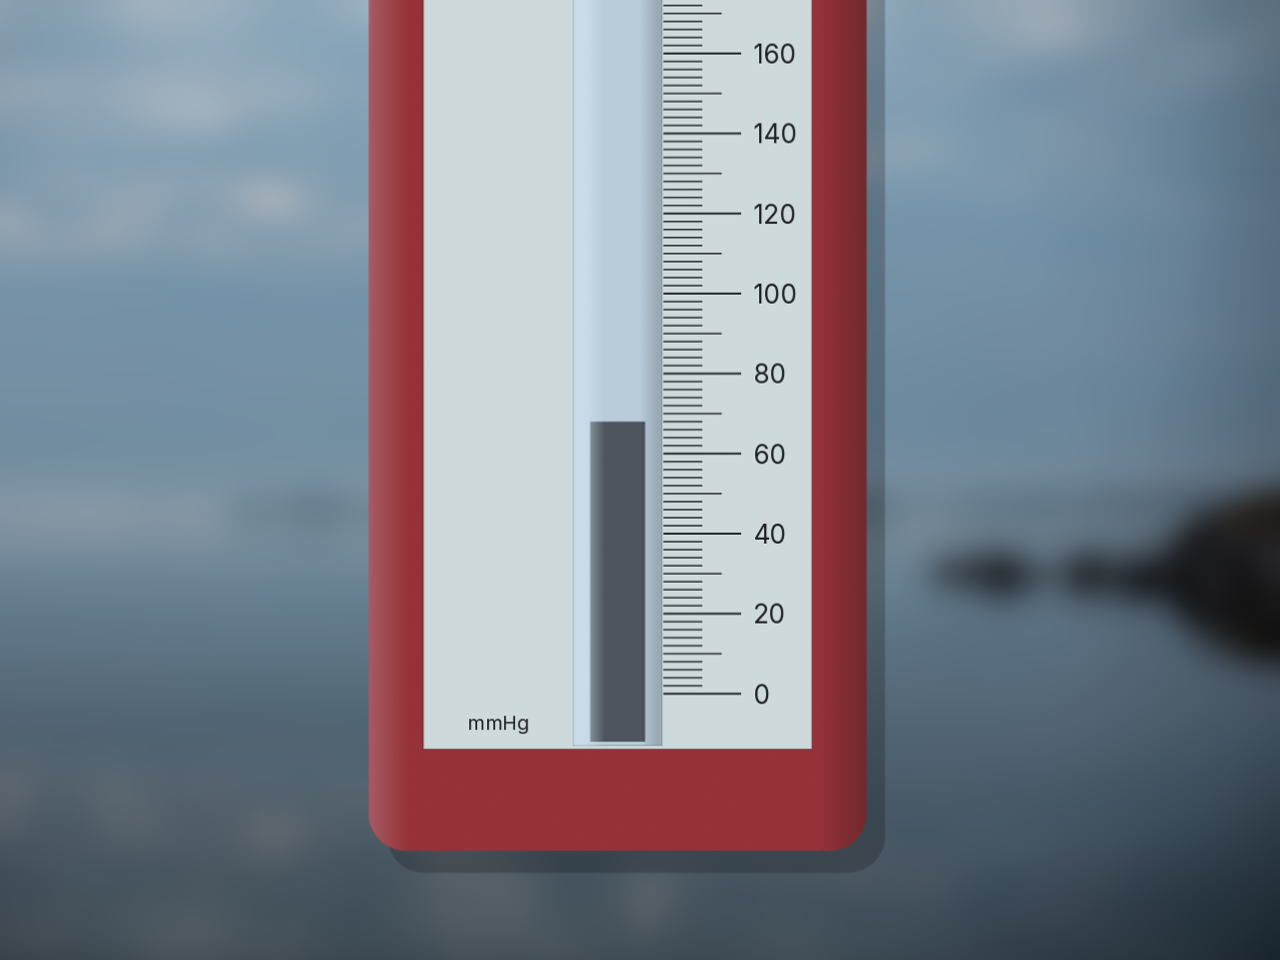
68,mmHg
